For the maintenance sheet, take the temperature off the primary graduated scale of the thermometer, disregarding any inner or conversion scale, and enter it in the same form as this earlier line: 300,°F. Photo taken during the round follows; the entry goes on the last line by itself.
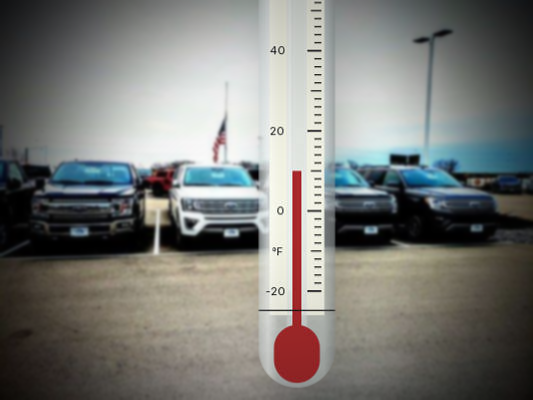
10,°F
